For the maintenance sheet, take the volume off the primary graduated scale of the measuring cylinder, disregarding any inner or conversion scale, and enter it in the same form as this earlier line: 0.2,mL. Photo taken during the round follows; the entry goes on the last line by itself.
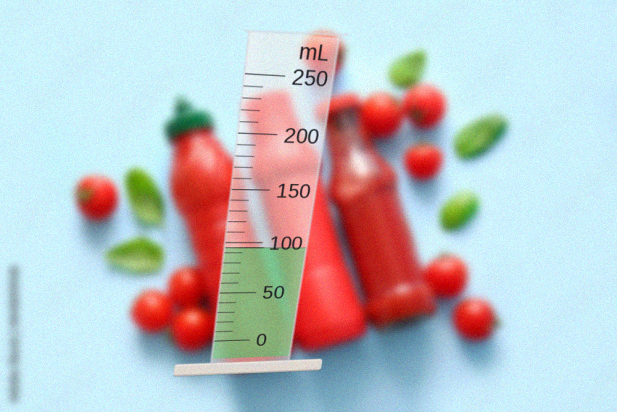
95,mL
